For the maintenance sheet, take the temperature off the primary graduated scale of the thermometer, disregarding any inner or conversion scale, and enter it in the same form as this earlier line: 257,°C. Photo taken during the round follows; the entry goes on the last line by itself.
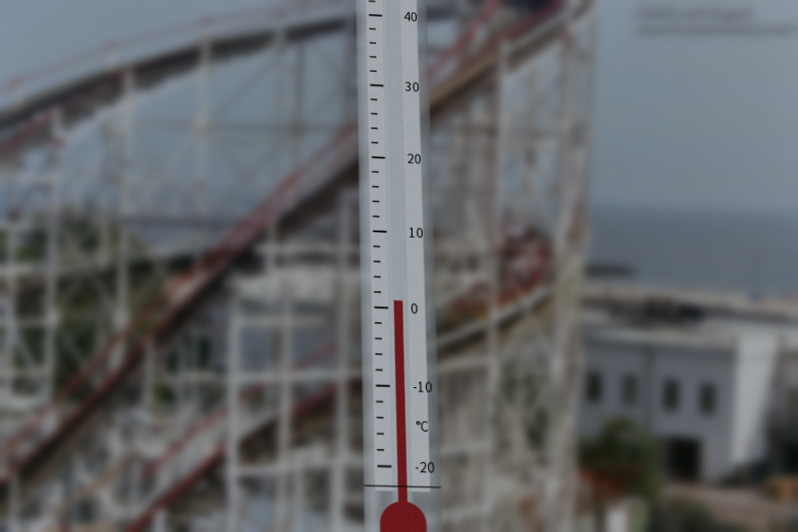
1,°C
